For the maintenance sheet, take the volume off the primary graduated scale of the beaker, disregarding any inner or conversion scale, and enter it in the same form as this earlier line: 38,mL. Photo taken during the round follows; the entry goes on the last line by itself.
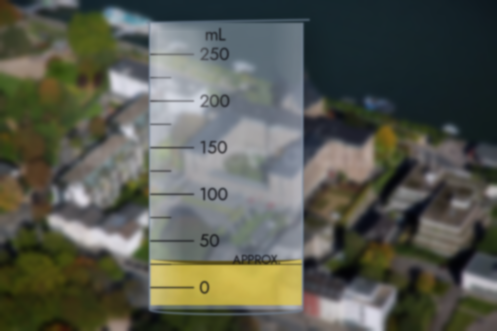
25,mL
